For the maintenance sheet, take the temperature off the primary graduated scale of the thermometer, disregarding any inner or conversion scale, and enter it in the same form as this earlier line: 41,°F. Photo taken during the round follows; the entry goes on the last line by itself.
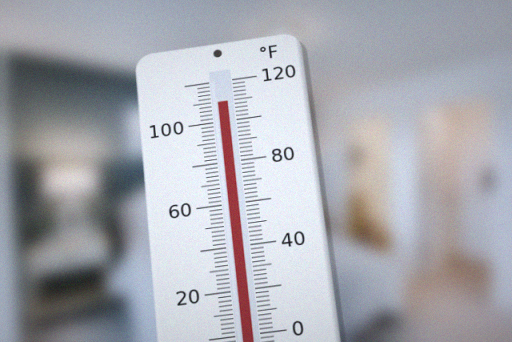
110,°F
